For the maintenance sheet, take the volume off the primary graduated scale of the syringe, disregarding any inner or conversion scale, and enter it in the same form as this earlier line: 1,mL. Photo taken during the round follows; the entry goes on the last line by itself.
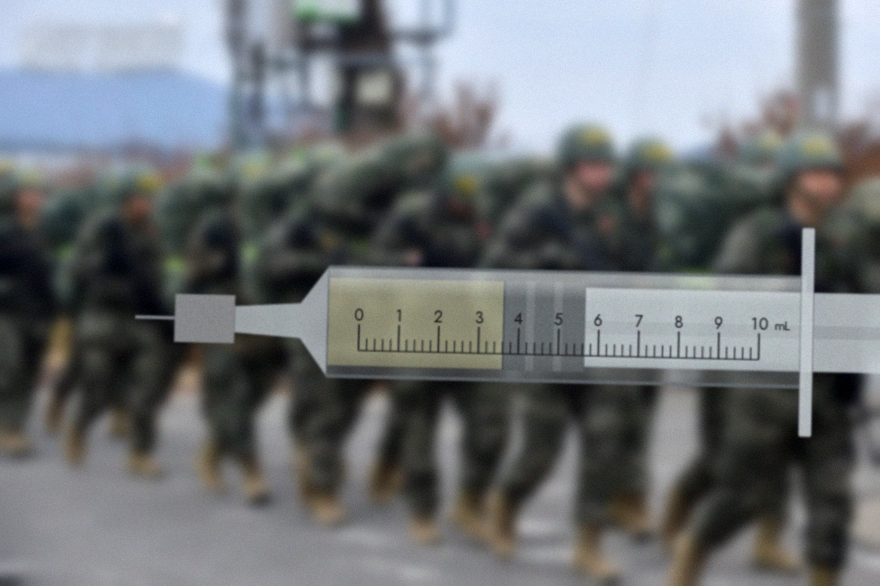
3.6,mL
